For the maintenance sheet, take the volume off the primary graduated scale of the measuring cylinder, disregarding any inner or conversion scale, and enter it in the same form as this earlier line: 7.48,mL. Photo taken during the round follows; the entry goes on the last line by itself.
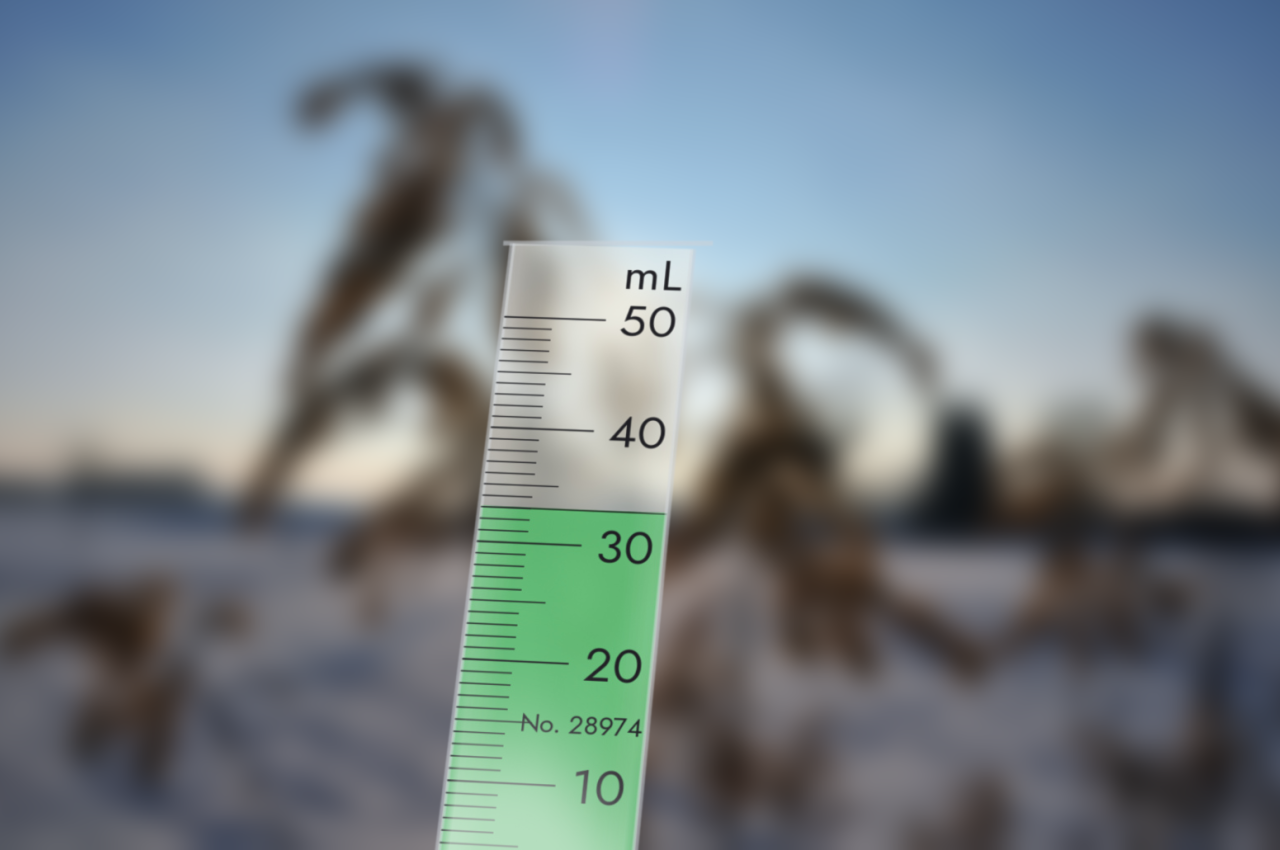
33,mL
